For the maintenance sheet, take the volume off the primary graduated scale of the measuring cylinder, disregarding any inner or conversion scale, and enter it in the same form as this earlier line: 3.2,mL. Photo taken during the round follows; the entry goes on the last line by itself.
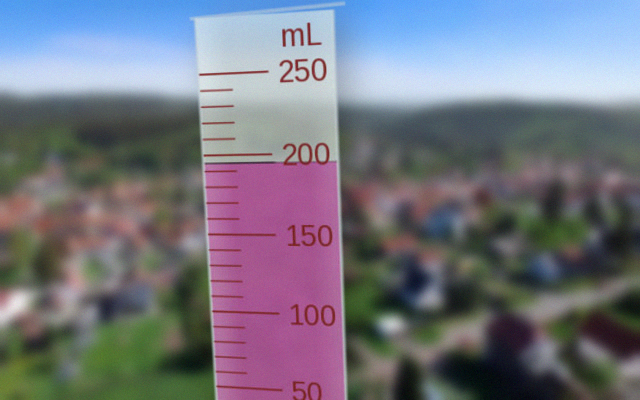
195,mL
